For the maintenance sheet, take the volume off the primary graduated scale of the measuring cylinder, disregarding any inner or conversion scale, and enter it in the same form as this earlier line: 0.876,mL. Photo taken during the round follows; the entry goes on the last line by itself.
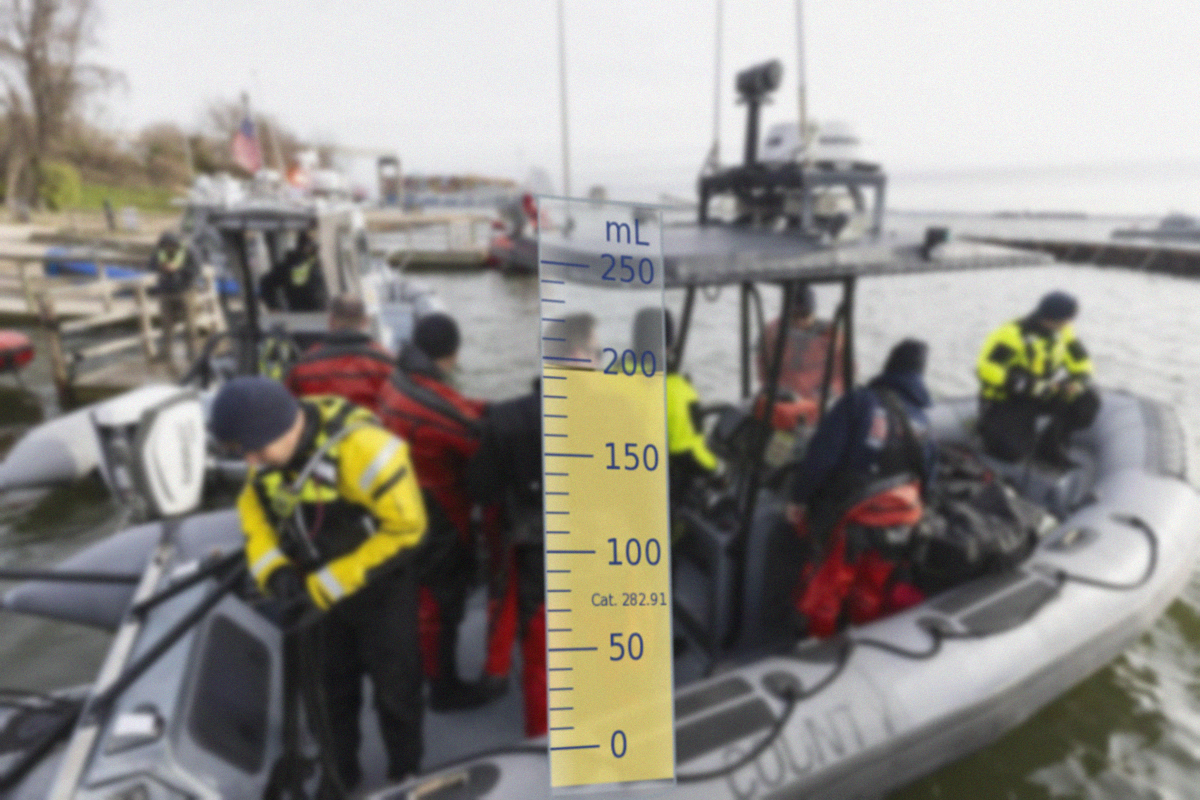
195,mL
